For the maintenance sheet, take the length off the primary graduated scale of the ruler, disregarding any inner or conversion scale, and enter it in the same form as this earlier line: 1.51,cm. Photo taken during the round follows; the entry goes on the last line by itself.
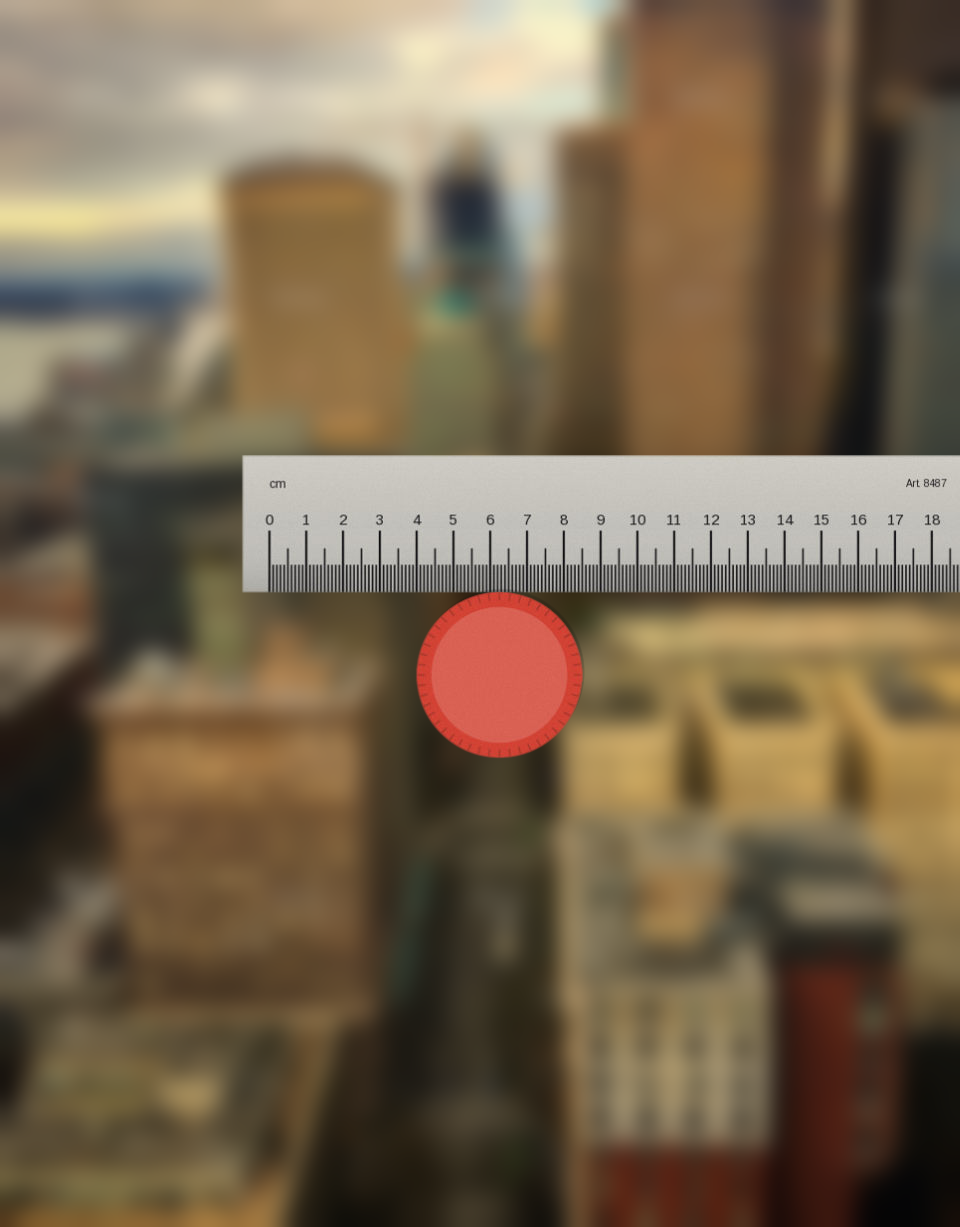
4.5,cm
